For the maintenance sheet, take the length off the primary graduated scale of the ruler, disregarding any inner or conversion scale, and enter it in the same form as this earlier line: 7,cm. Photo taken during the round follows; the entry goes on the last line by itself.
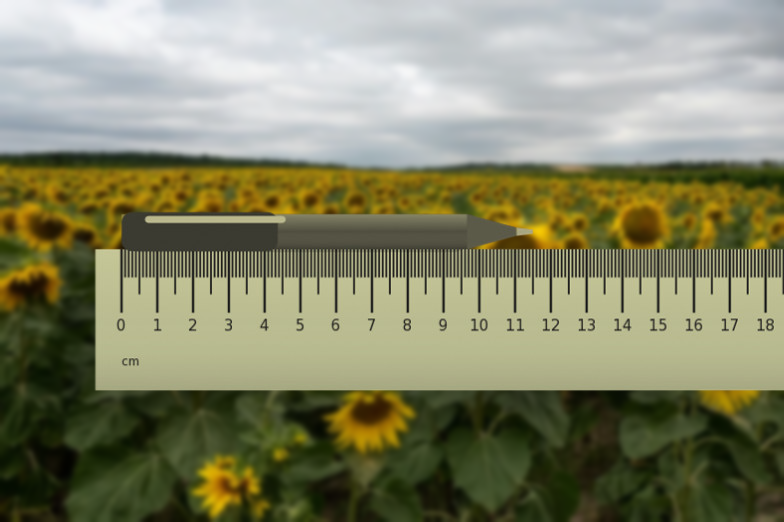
11.5,cm
